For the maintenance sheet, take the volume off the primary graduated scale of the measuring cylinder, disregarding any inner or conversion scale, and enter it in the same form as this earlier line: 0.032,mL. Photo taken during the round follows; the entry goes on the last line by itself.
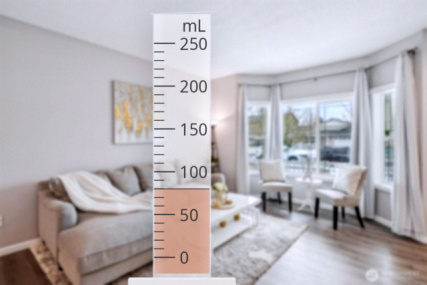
80,mL
